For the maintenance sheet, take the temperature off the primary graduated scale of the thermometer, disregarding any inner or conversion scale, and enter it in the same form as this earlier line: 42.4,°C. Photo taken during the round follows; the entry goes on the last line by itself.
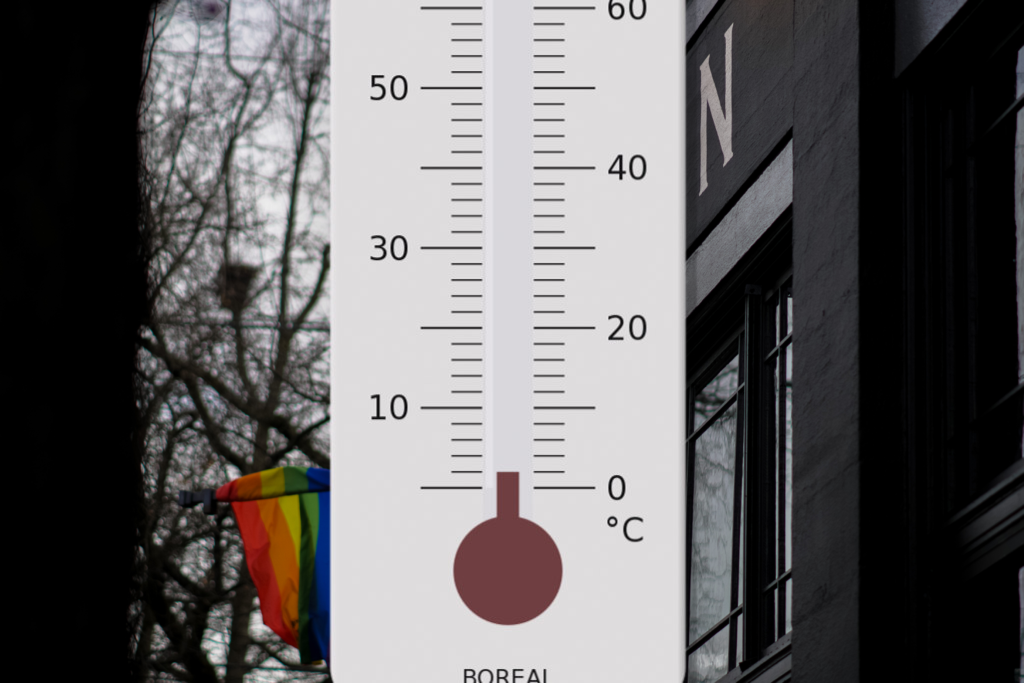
2,°C
